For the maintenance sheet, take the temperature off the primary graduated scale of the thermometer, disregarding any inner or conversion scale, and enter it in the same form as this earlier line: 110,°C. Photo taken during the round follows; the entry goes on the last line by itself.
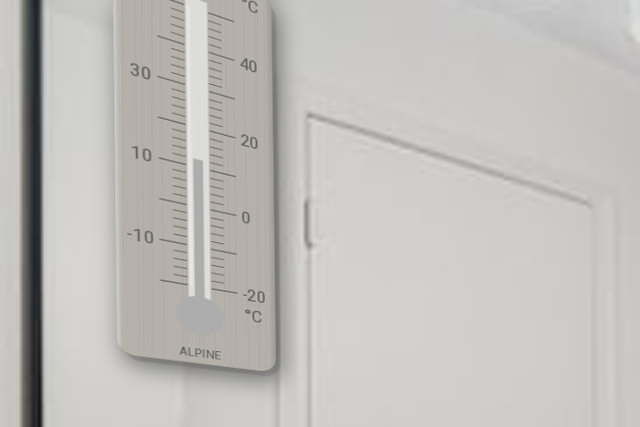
12,°C
